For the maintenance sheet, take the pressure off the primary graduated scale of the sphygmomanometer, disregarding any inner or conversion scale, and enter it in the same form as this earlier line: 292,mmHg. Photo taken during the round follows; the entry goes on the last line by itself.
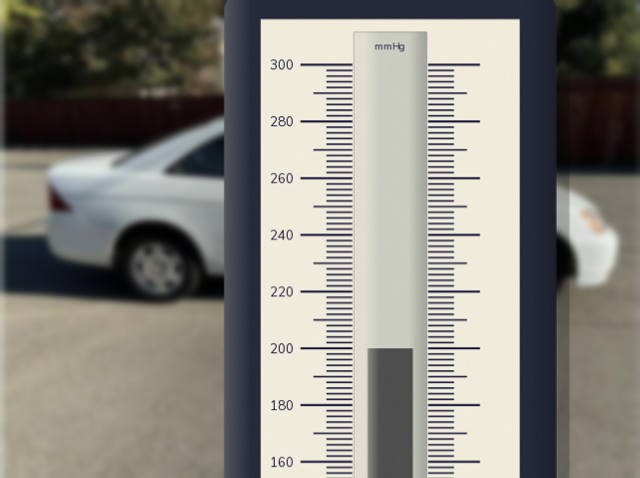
200,mmHg
